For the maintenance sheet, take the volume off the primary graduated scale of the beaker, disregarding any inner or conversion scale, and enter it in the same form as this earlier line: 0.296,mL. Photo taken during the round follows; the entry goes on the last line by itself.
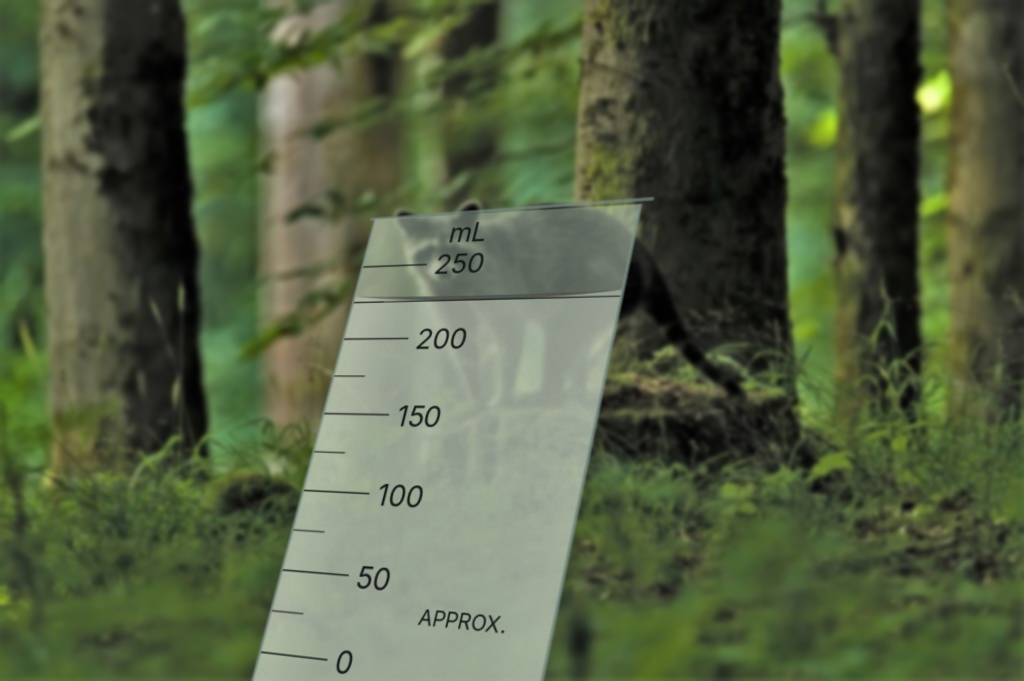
225,mL
